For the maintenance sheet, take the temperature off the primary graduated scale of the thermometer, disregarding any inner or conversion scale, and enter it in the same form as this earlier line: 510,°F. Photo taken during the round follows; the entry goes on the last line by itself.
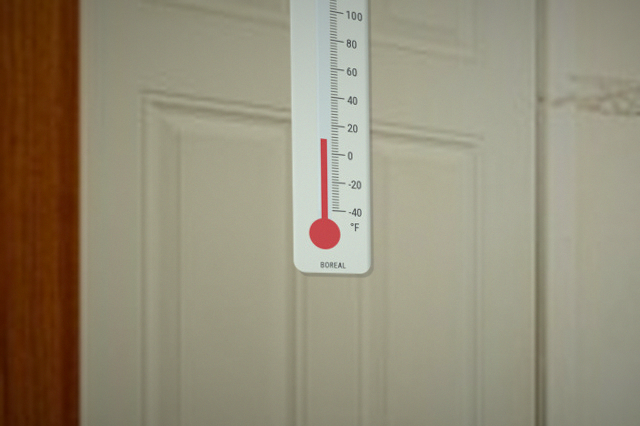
10,°F
